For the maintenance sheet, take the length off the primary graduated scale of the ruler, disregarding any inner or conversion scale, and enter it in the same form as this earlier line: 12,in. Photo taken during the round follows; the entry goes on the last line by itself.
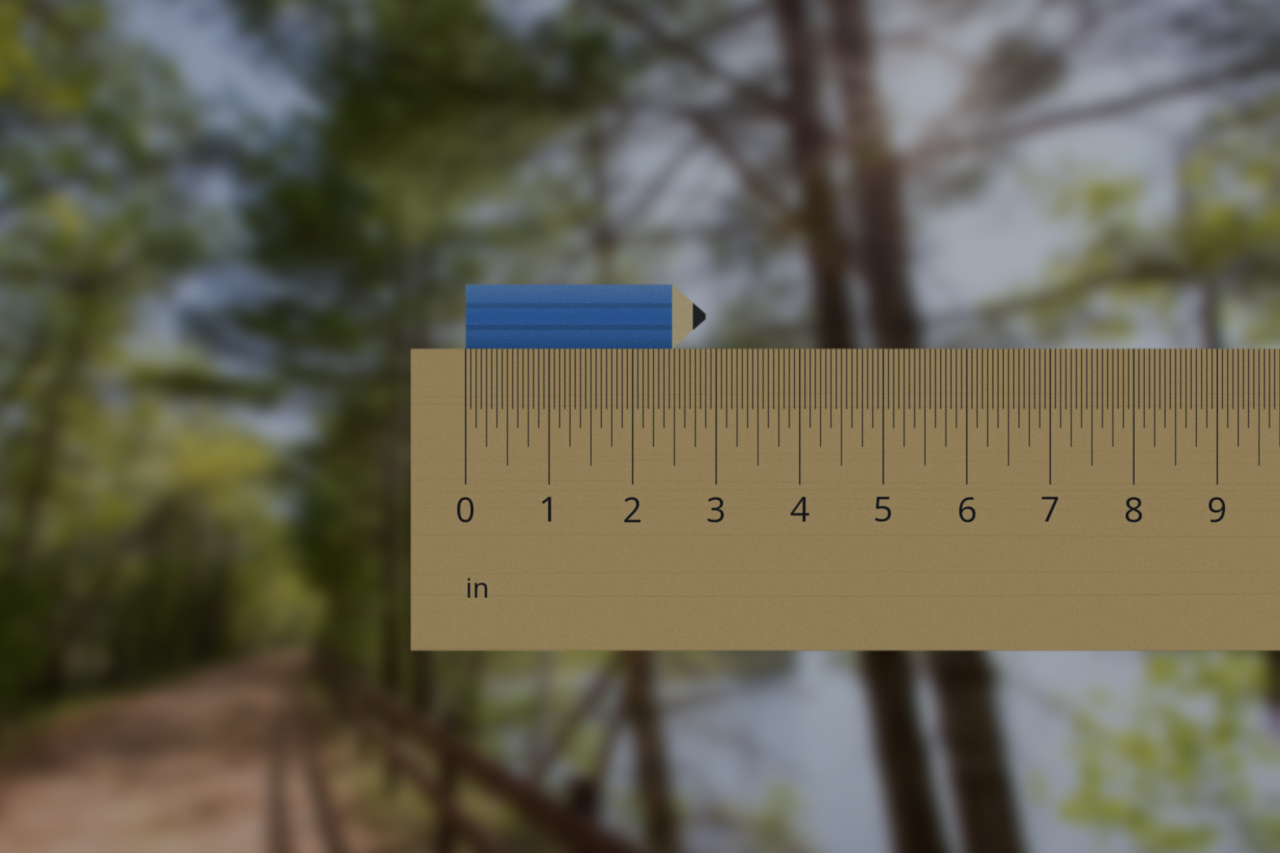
2.875,in
